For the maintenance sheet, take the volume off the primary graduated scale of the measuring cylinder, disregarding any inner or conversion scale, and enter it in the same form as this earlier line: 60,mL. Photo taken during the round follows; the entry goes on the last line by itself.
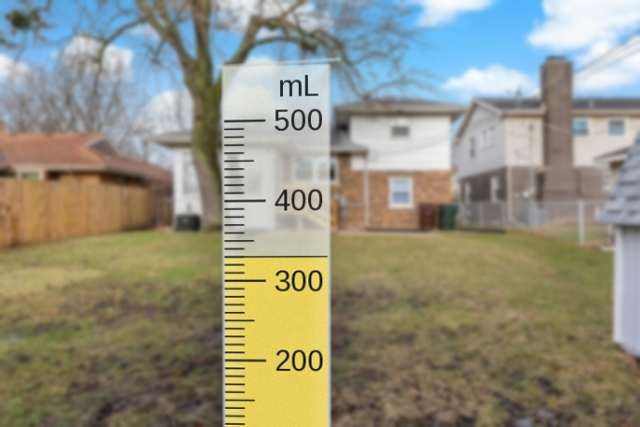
330,mL
